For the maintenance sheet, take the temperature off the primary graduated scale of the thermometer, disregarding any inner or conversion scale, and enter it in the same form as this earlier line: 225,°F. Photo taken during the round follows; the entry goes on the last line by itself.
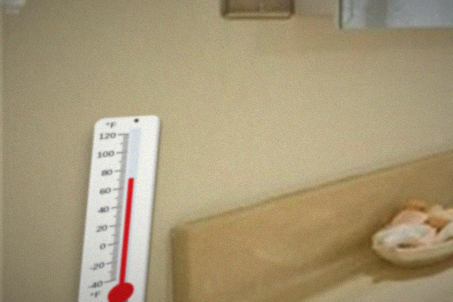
70,°F
